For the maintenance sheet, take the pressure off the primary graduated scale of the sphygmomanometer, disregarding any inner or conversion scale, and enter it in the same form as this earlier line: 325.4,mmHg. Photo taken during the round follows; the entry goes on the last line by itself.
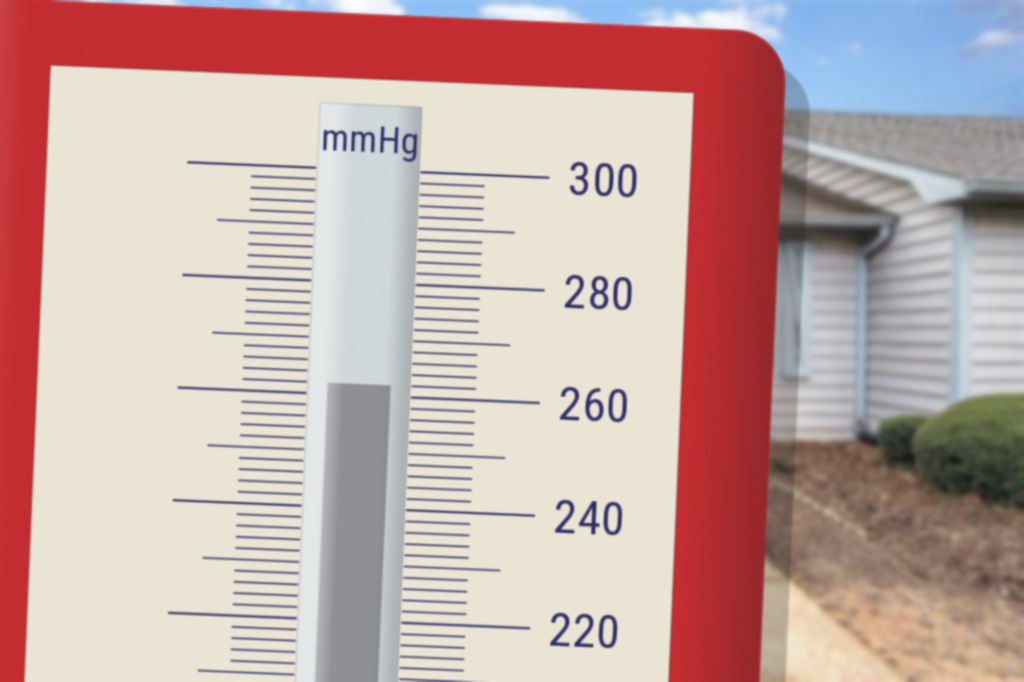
262,mmHg
